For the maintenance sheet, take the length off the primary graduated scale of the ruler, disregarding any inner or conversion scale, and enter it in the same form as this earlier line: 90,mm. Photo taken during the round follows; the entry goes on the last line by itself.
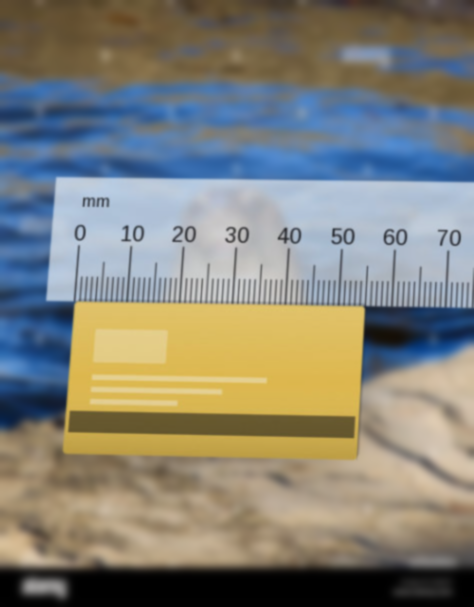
55,mm
